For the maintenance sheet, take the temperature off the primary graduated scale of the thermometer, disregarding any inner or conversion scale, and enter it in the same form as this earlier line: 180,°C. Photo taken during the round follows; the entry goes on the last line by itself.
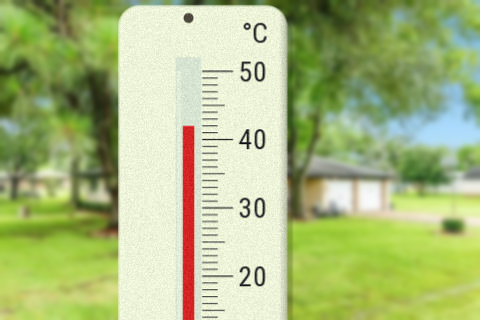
42,°C
